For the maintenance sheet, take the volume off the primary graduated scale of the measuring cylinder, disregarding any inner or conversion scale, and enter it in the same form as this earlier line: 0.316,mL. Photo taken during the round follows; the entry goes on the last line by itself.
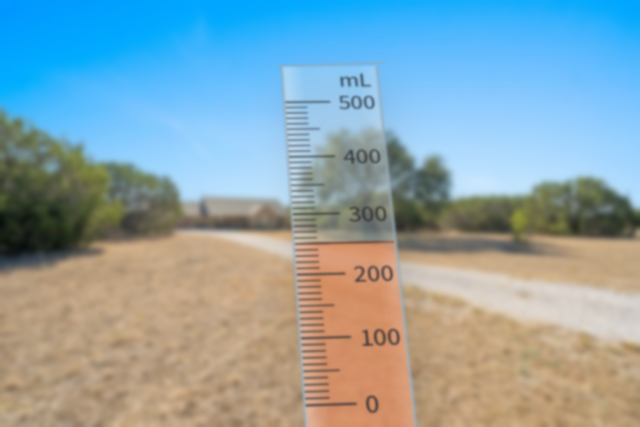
250,mL
